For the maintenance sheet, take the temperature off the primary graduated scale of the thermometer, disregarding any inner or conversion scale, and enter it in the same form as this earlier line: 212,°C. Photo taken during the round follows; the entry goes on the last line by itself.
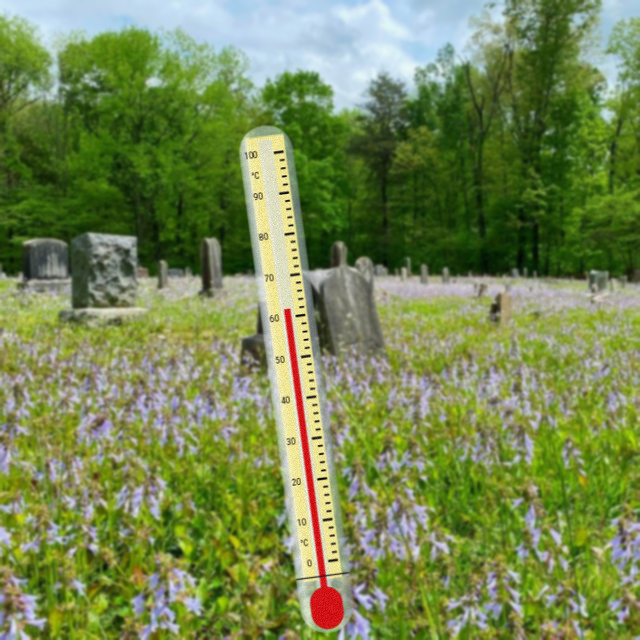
62,°C
